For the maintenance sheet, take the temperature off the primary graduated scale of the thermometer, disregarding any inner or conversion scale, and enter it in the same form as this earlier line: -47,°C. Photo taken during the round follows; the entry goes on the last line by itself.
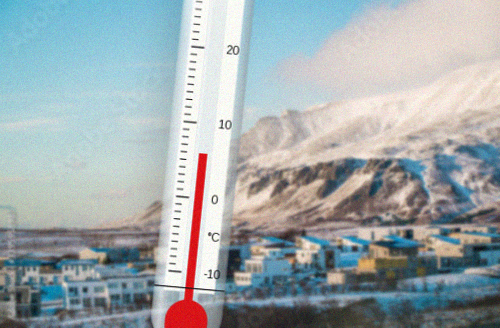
6,°C
